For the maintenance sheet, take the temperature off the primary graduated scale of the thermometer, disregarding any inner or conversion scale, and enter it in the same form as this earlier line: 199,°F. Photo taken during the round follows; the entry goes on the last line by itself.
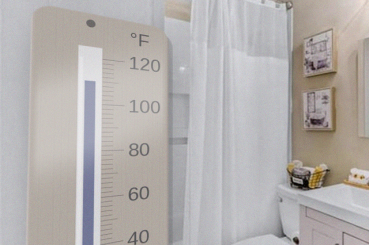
110,°F
